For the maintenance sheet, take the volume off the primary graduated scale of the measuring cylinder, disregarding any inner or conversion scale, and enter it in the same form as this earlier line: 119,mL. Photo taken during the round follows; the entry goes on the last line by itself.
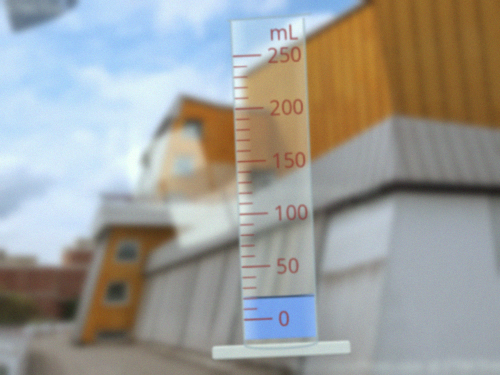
20,mL
